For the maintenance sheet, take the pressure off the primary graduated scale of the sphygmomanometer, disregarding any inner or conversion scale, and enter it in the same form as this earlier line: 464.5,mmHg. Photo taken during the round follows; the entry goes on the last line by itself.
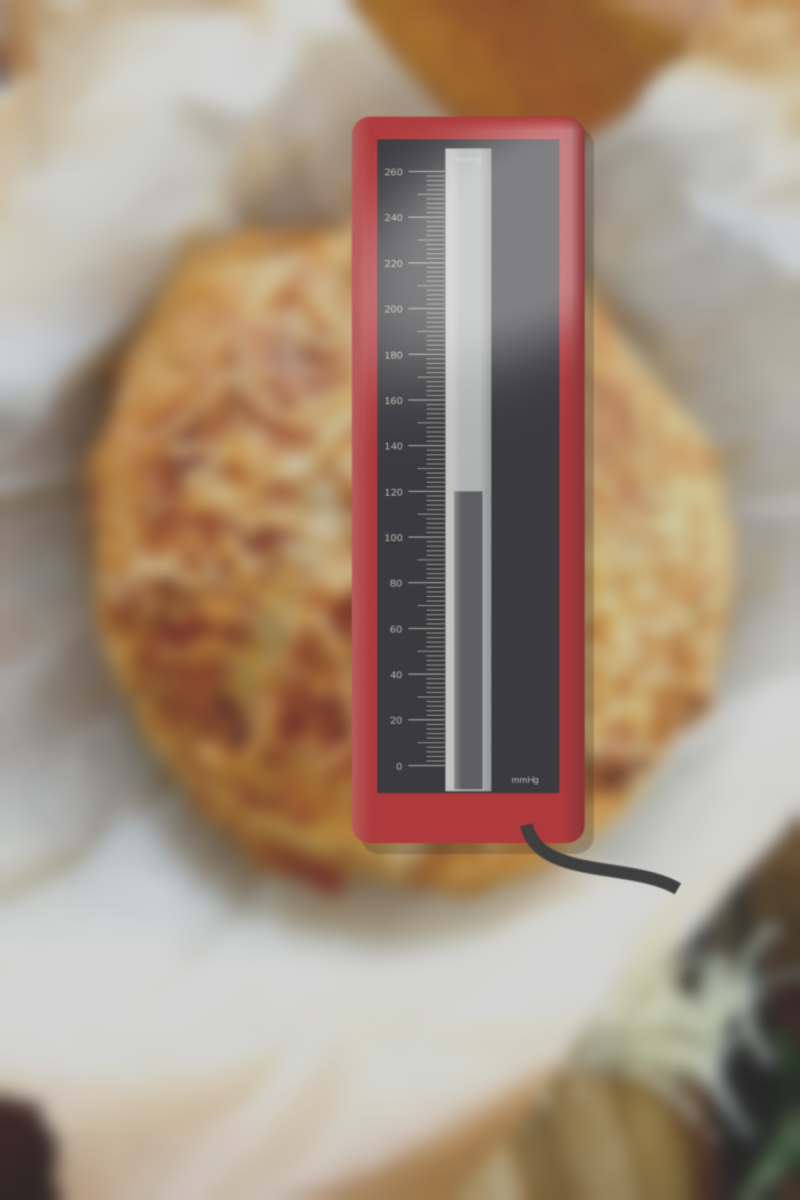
120,mmHg
